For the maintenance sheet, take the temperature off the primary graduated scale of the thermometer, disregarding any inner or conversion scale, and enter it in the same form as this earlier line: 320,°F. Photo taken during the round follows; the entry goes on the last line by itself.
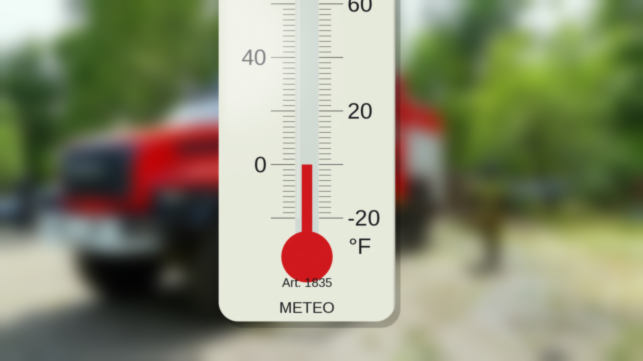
0,°F
